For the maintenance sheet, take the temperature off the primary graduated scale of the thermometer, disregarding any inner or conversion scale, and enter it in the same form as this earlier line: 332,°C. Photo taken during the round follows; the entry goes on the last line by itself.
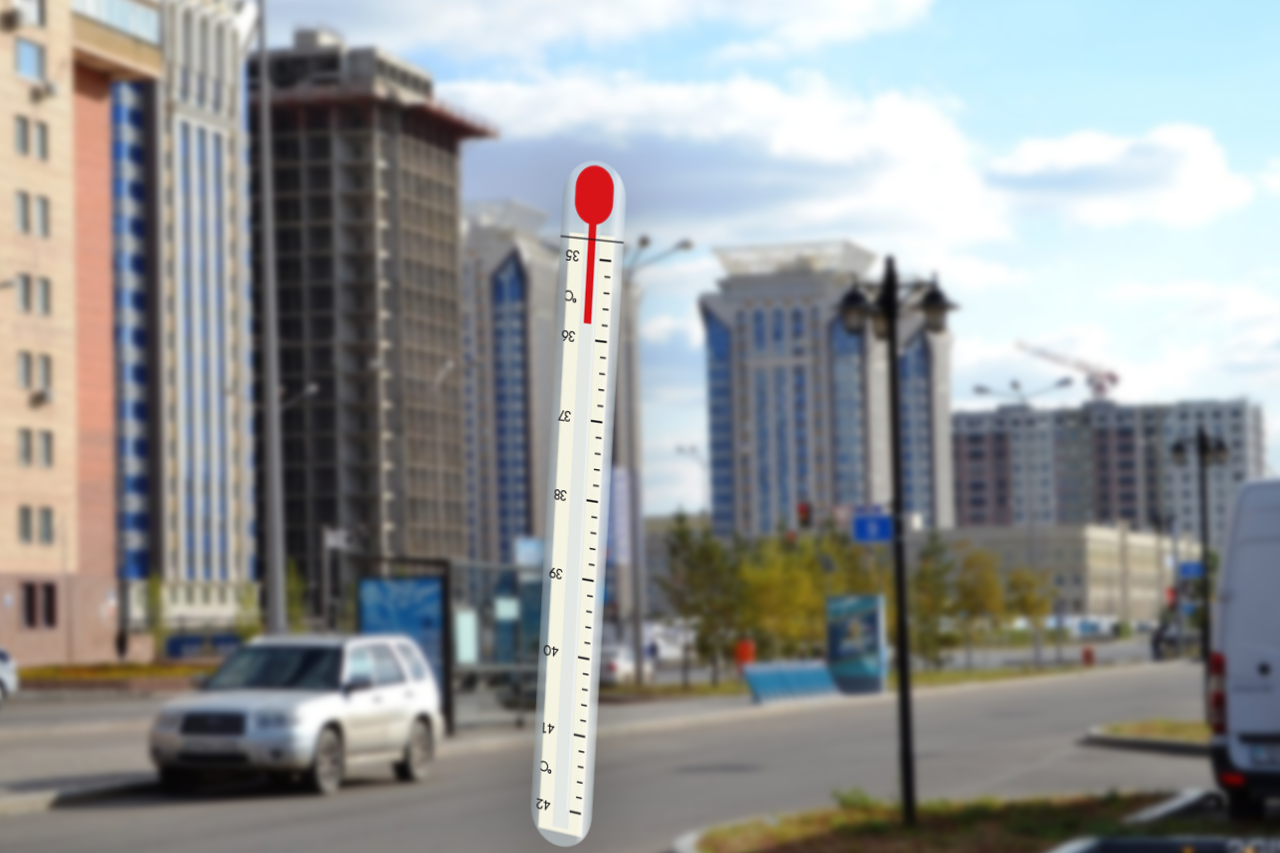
35.8,°C
